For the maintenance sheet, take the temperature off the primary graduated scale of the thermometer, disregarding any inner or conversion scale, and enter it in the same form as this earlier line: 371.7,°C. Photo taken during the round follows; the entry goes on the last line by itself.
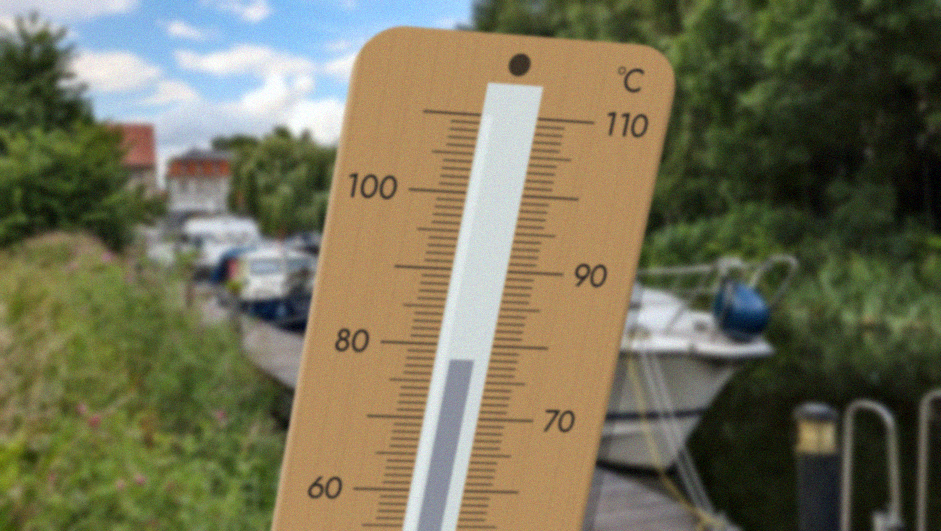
78,°C
